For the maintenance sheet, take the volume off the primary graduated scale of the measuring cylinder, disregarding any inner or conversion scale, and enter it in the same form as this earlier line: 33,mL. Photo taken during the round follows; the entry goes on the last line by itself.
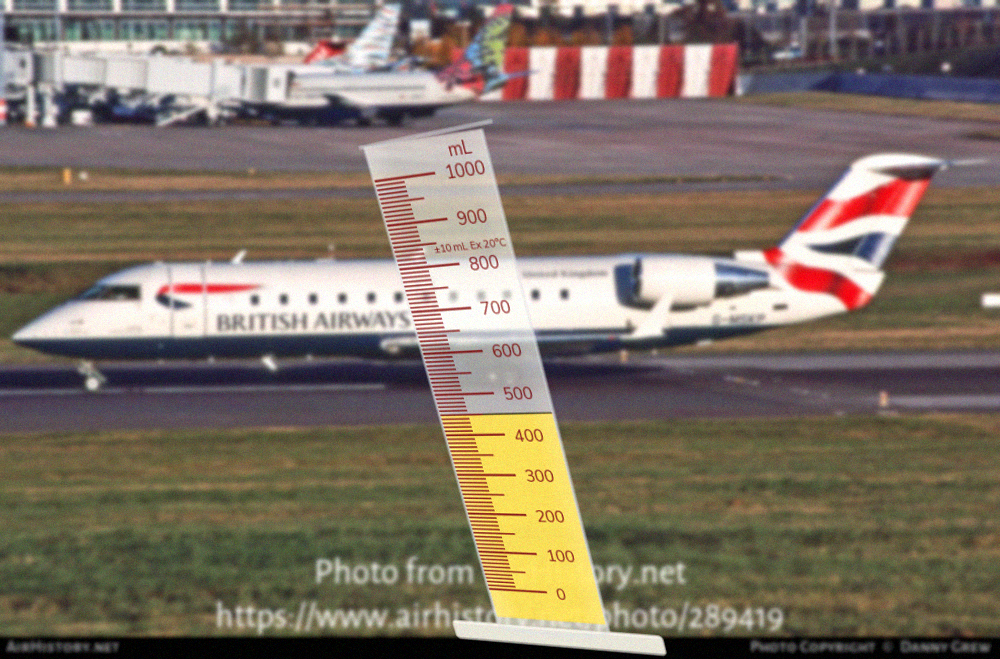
450,mL
